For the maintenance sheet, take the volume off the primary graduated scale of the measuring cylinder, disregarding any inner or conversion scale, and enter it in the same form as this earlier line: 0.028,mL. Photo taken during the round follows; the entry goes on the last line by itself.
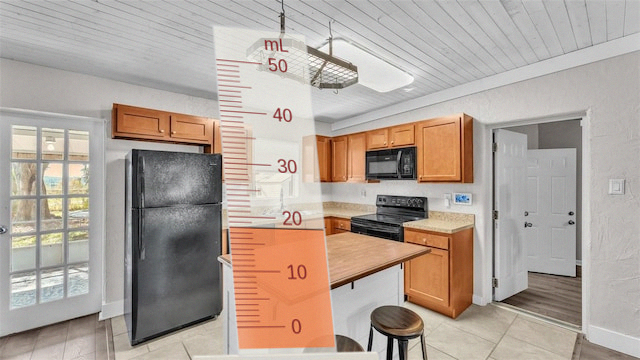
18,mL
